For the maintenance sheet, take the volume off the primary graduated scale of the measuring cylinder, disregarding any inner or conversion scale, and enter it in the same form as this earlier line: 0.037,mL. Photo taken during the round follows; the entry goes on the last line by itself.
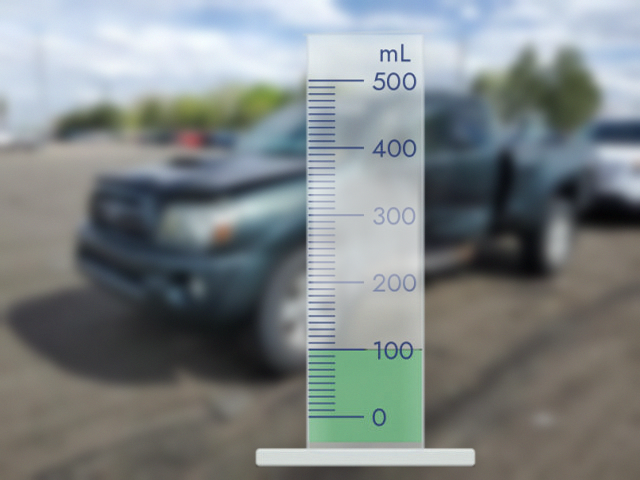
100,mL
